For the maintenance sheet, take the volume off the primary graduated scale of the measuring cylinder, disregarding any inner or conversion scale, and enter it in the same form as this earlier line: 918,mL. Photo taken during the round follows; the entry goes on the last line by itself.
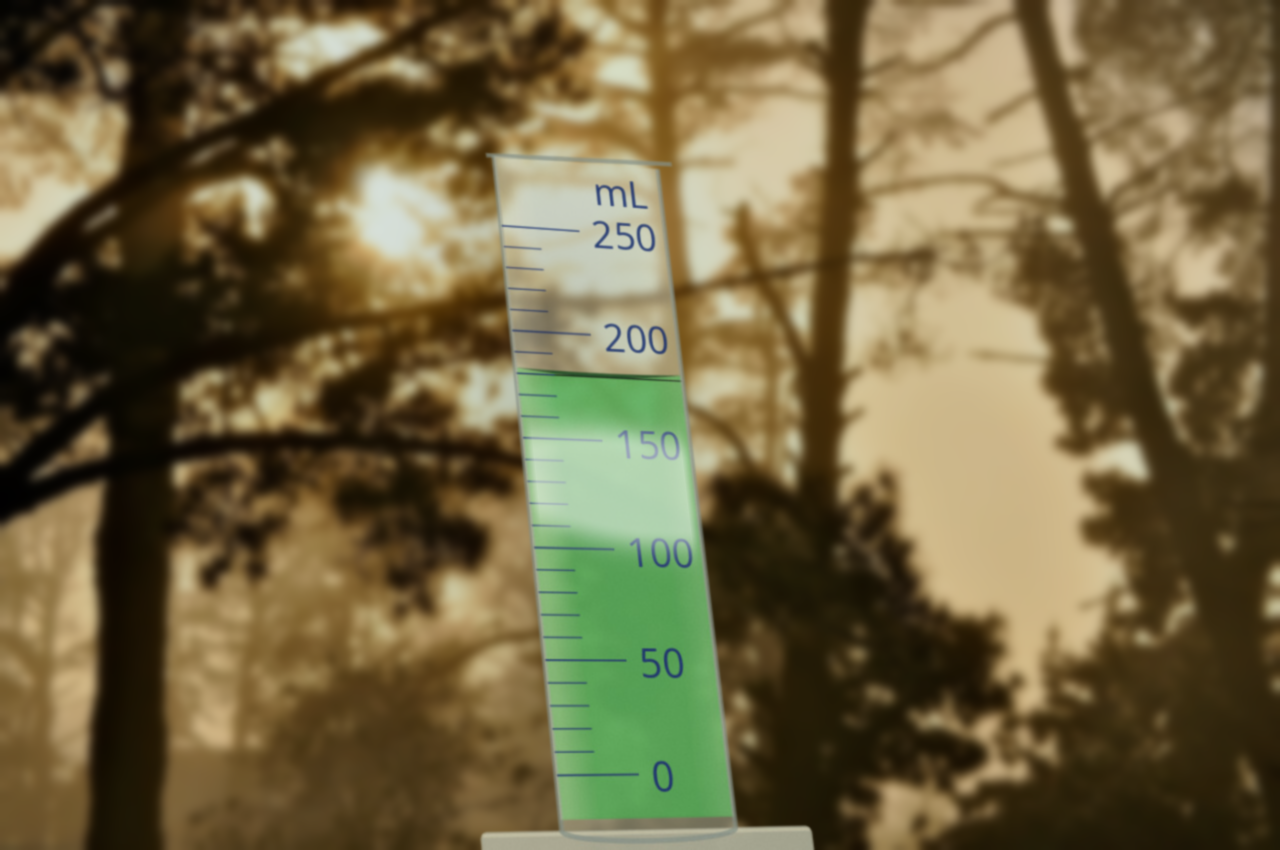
180,mL
